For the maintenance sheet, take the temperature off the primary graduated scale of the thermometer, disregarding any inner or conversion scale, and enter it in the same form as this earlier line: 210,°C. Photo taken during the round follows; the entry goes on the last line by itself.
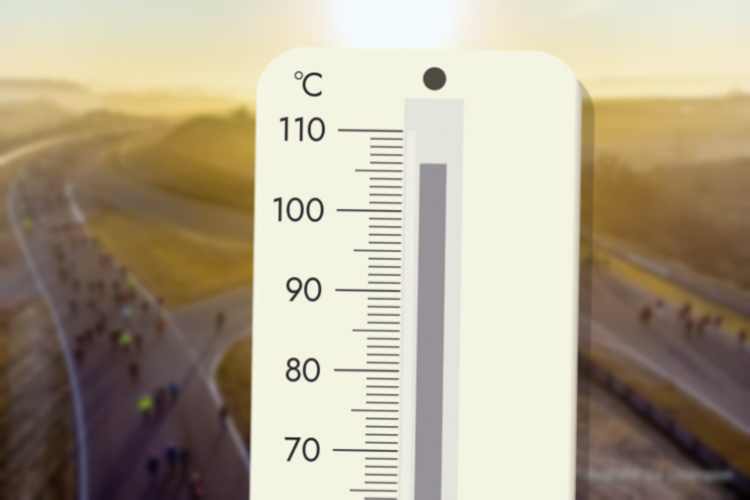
106,°C
